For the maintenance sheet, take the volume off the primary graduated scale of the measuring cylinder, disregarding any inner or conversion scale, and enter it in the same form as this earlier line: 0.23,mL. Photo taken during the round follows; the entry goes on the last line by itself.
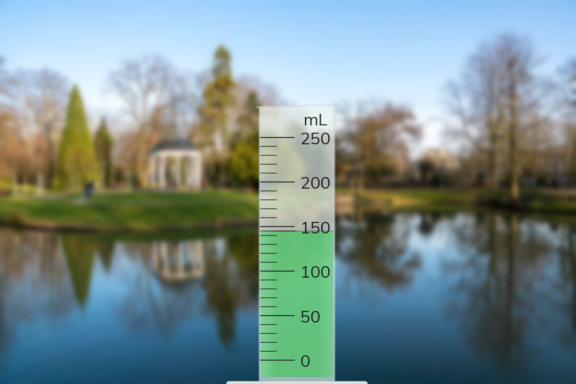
145,mL
